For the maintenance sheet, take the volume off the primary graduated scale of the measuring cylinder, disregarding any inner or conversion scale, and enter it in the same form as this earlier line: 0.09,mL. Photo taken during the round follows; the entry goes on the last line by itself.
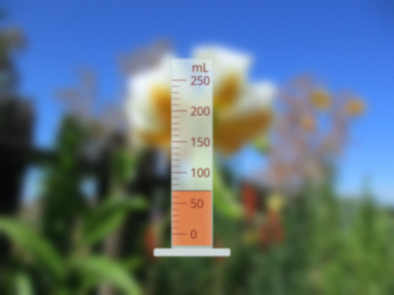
70,mL
